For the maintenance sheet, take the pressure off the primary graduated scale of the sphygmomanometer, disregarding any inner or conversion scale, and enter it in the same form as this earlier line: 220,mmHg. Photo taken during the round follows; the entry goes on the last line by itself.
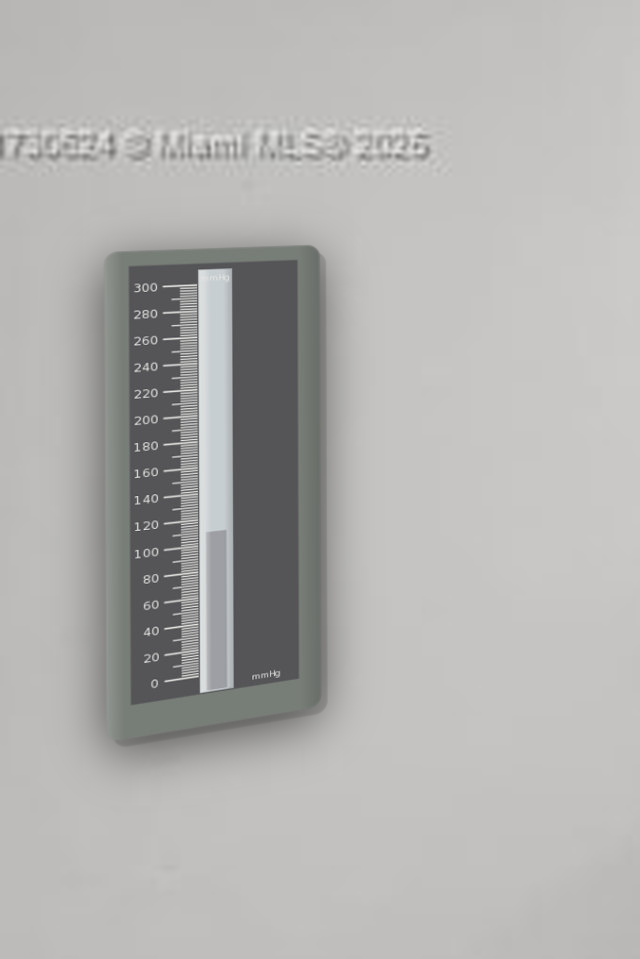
110,mmHg
